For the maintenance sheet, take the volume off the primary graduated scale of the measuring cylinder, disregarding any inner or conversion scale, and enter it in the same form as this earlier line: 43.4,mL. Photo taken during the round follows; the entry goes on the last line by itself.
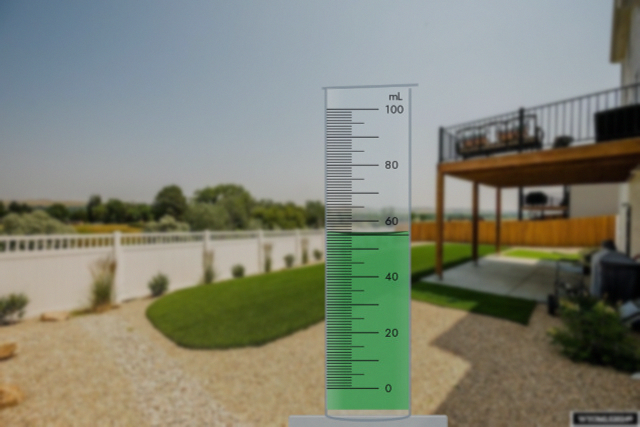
55,mL
